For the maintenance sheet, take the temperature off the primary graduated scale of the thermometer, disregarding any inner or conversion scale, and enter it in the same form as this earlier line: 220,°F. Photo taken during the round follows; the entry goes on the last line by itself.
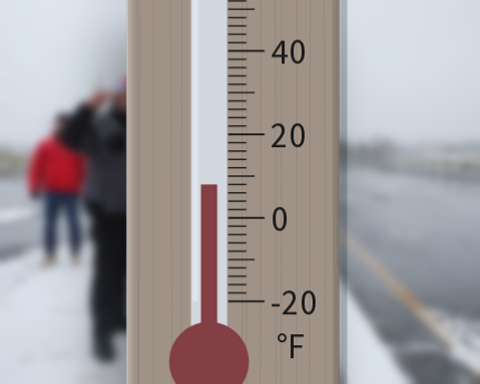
8,°F
